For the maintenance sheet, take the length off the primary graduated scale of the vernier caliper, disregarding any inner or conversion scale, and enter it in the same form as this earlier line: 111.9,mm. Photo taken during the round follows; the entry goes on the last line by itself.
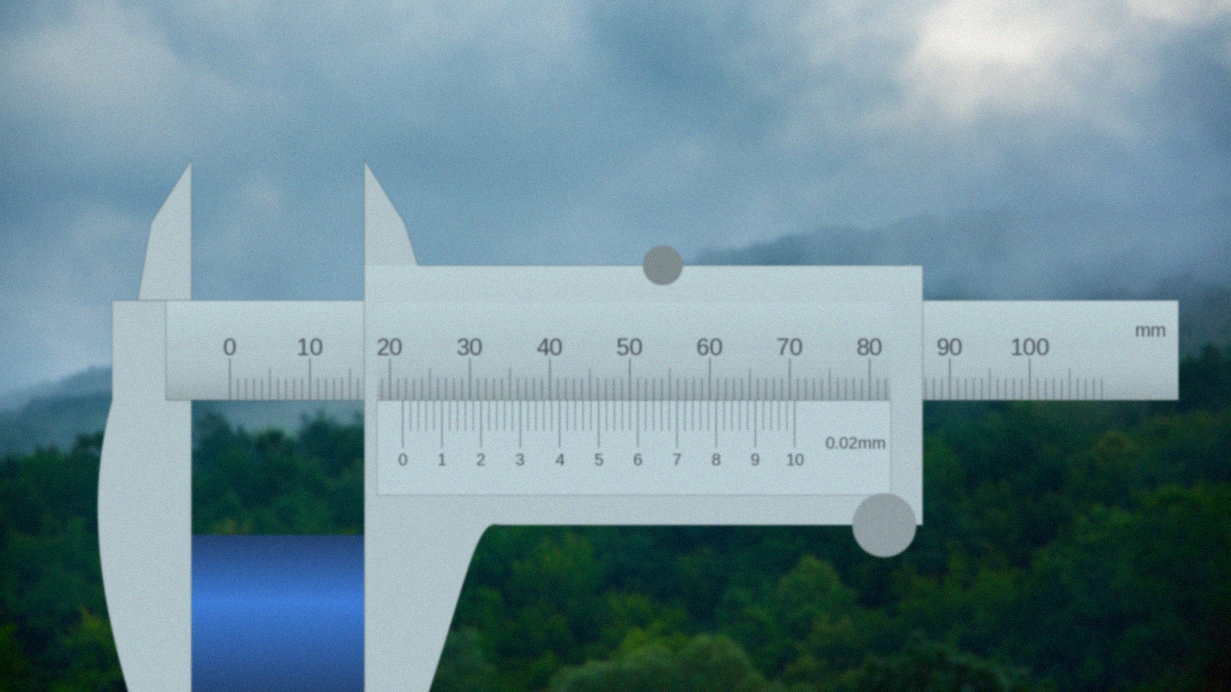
21.6,mm
